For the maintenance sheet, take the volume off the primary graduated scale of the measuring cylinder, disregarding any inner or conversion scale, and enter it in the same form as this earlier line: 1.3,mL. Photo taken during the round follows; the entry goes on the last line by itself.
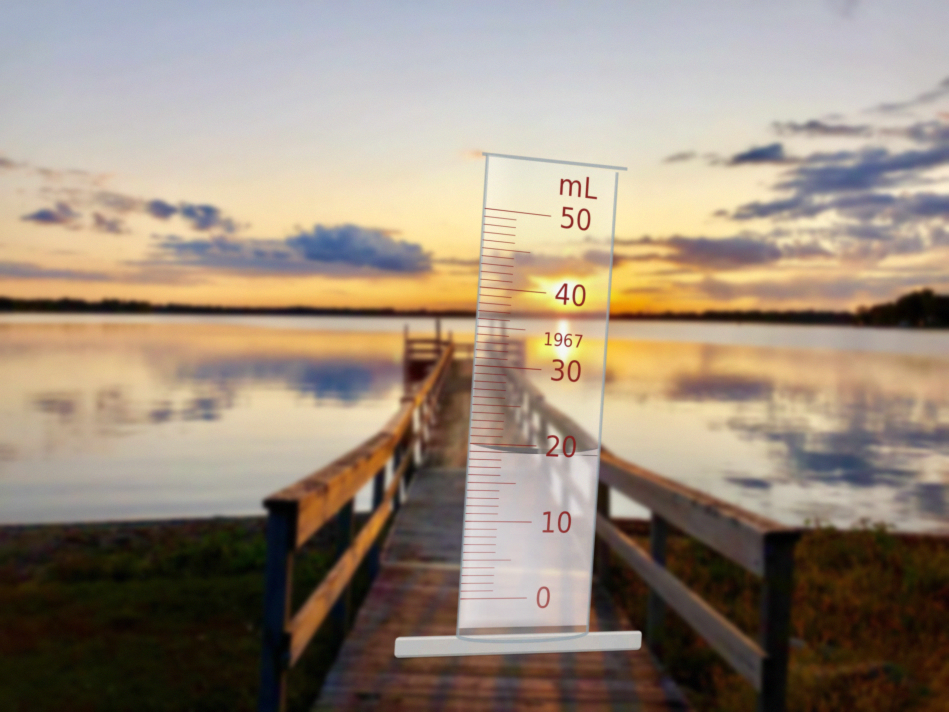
19,mL
